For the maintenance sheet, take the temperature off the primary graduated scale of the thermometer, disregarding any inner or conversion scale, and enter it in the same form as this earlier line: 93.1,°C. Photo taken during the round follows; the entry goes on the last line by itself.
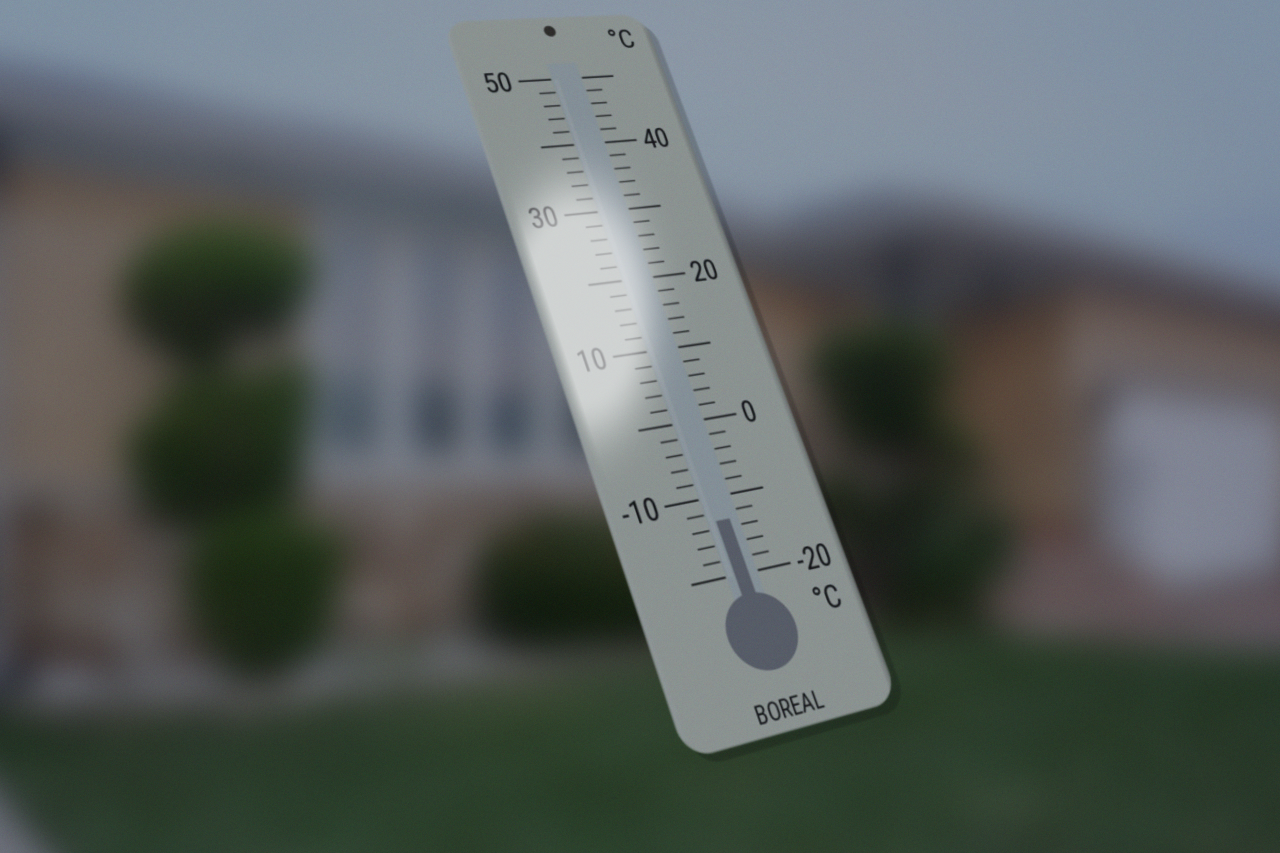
-13,°C
